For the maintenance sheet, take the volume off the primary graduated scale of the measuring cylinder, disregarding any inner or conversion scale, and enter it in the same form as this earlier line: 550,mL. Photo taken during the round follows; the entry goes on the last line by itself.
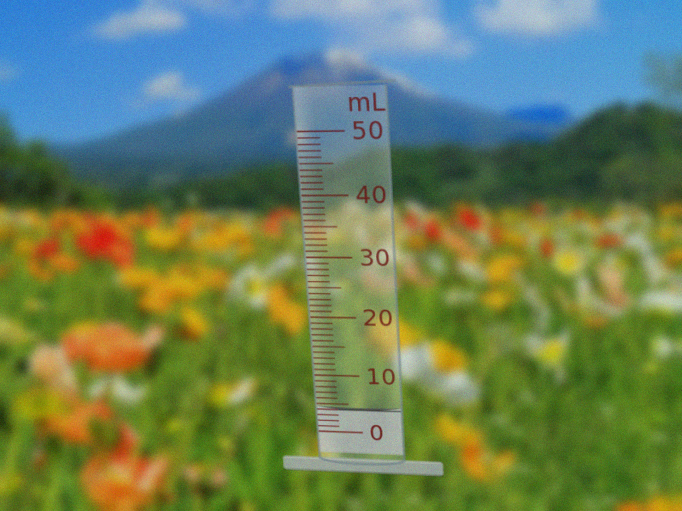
4,mL
